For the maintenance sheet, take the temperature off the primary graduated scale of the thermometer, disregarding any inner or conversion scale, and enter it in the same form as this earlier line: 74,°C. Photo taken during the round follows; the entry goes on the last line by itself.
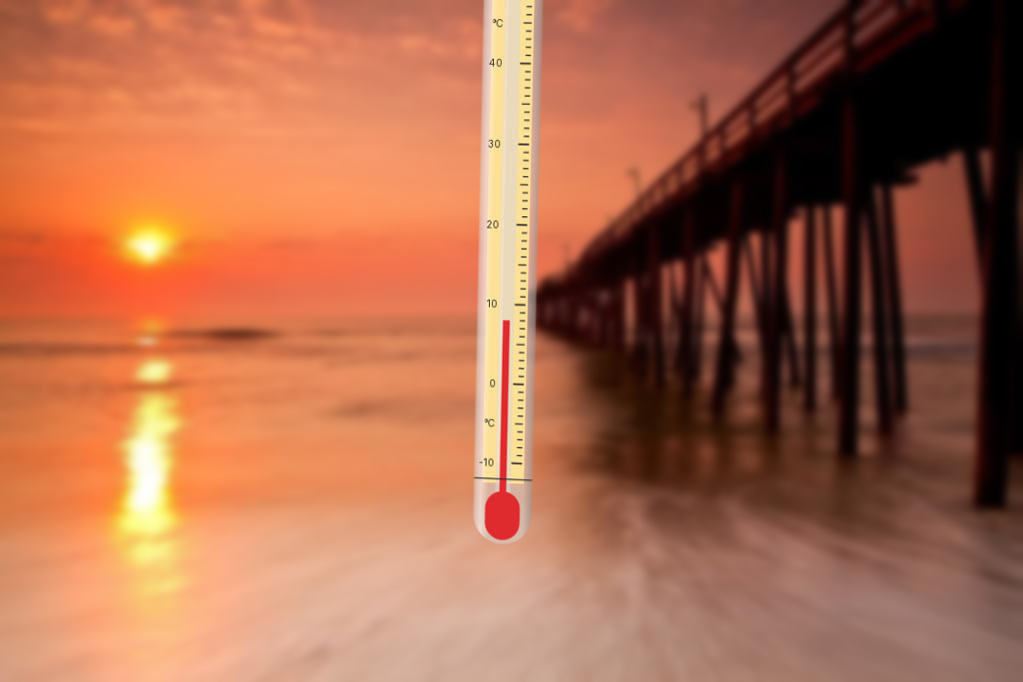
8,°C
